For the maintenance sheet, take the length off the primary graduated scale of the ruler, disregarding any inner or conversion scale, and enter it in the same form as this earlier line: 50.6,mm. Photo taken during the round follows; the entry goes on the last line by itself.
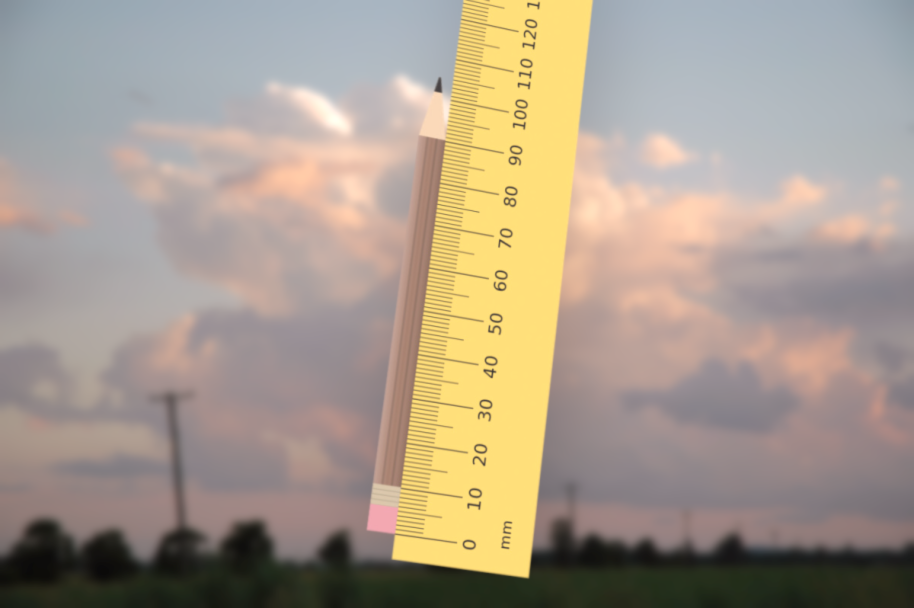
105,mm
